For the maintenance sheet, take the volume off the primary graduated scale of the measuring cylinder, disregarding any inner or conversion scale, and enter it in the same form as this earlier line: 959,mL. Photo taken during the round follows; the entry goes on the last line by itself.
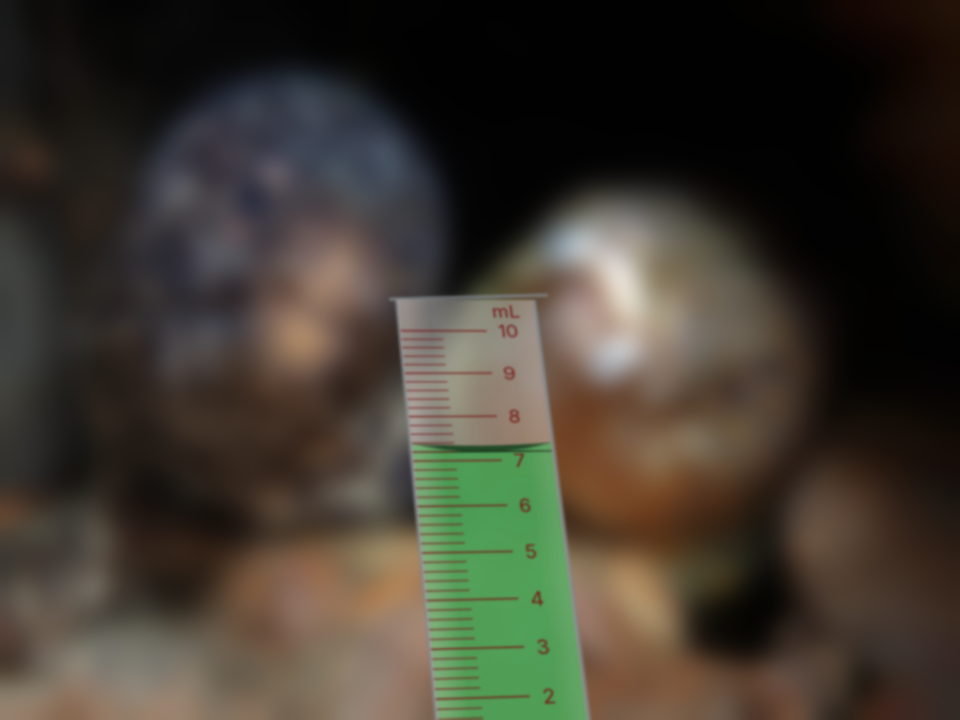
7.2,mL
